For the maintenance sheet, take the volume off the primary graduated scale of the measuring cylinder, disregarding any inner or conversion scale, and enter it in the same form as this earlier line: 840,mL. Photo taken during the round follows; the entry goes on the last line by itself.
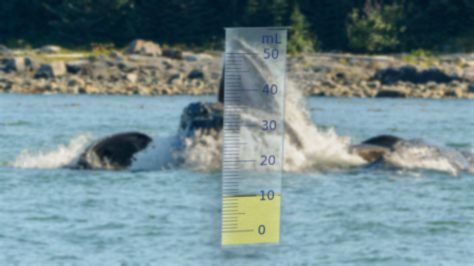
10,mL
